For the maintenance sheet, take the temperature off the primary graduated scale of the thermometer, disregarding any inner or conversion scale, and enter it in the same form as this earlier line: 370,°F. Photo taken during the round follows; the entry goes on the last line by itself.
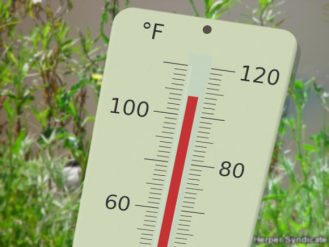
108,°F
